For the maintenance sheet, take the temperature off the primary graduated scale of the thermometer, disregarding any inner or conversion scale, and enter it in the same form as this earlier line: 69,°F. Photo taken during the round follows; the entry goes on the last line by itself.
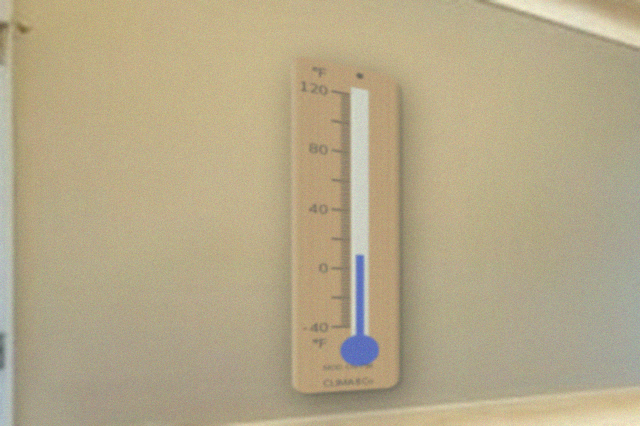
10,°F
